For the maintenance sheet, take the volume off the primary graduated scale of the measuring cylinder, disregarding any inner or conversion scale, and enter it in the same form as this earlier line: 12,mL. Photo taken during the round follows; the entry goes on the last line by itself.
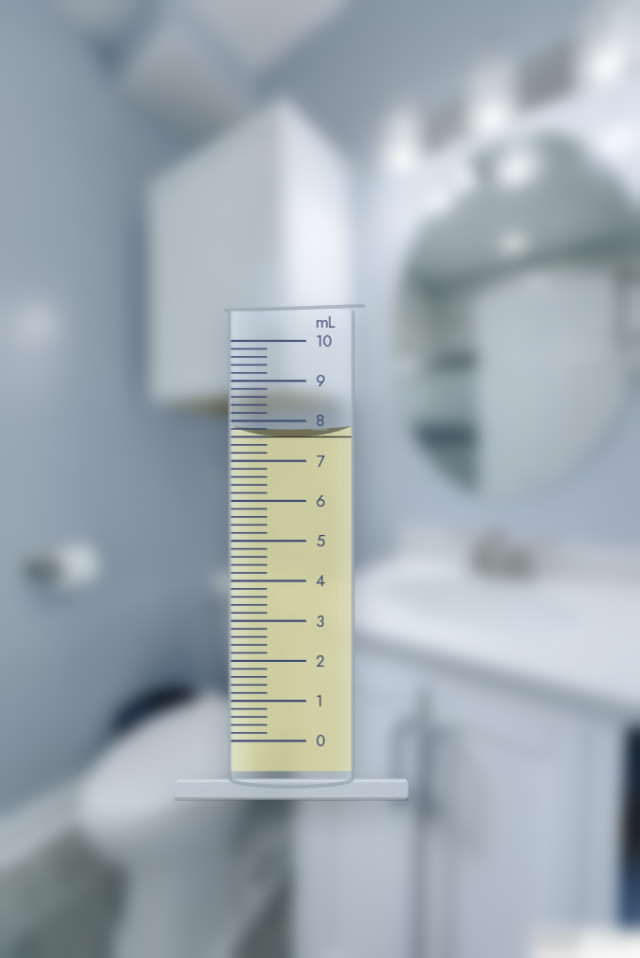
7.6,mL
